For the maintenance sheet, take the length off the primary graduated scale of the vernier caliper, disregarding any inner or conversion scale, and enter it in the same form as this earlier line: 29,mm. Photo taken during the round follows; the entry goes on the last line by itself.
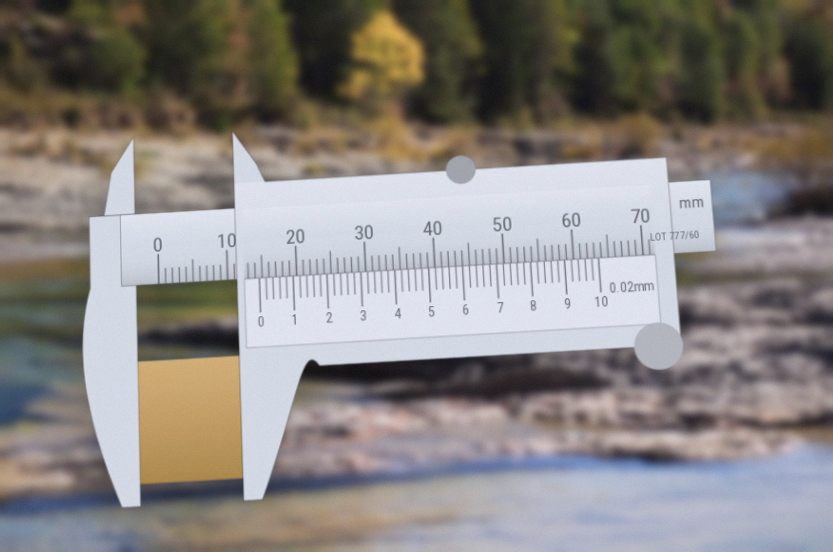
14.6,mm
